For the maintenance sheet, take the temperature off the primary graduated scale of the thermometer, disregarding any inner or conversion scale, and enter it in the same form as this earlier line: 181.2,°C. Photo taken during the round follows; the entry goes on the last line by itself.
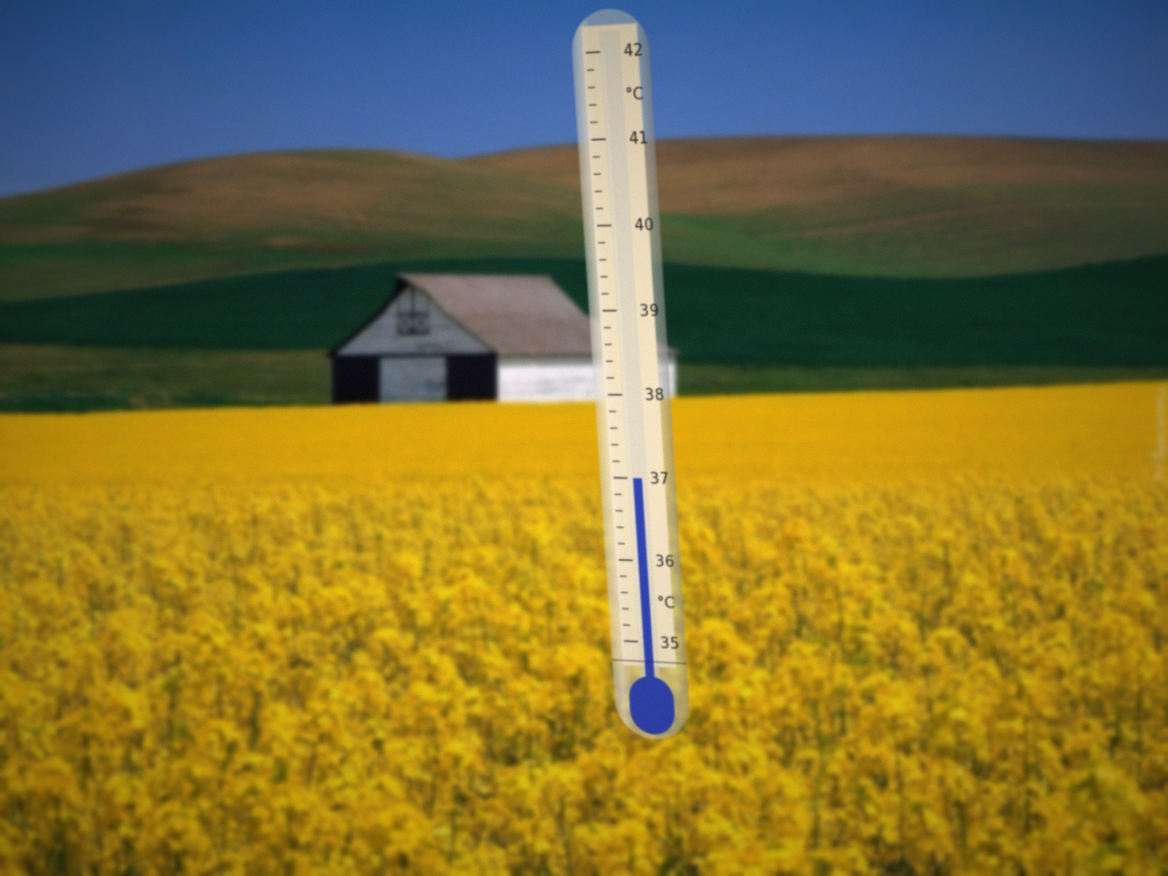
37,°C
